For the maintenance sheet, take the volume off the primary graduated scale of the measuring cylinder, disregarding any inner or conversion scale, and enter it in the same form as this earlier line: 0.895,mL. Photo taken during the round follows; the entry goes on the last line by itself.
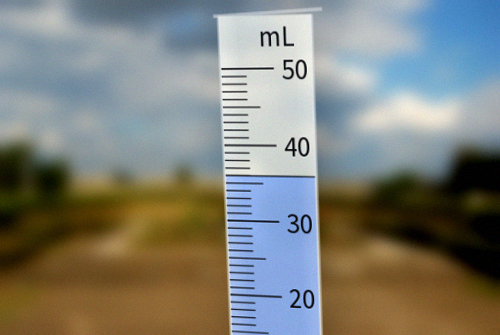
36,mL
